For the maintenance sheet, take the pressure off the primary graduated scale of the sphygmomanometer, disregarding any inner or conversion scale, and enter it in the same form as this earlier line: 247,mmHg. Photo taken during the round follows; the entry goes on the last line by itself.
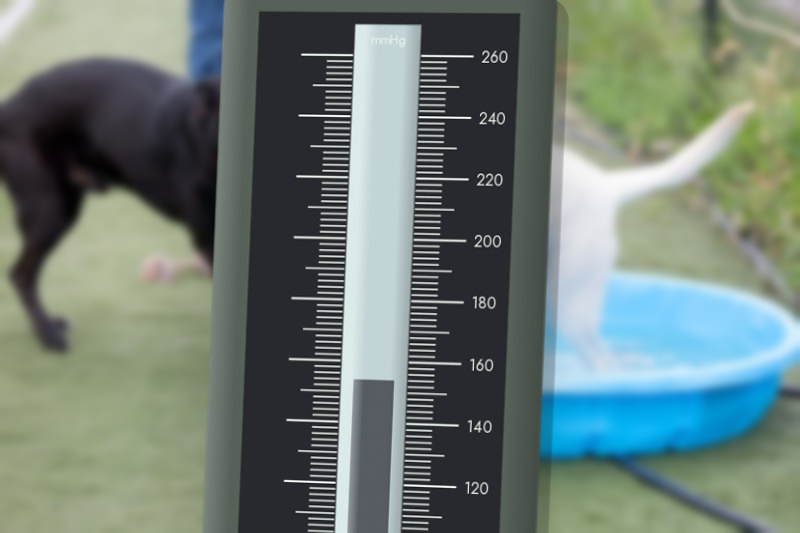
154,mmHg
